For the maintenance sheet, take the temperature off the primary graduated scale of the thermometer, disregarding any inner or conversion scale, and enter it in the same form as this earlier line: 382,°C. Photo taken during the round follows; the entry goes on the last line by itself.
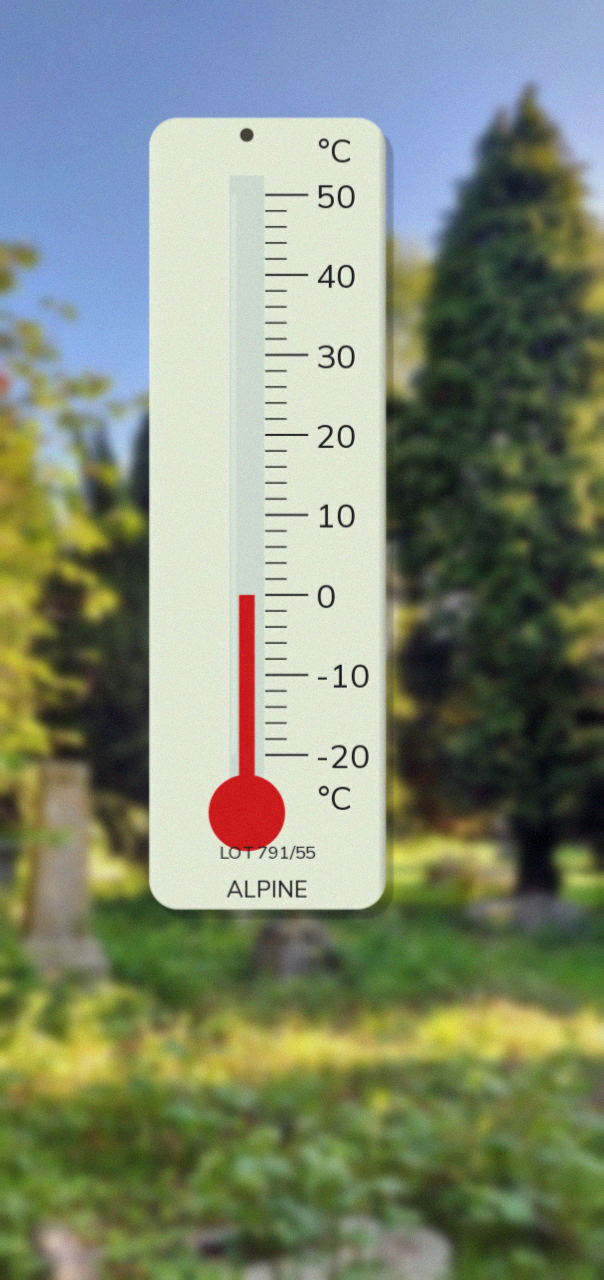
0,°C
